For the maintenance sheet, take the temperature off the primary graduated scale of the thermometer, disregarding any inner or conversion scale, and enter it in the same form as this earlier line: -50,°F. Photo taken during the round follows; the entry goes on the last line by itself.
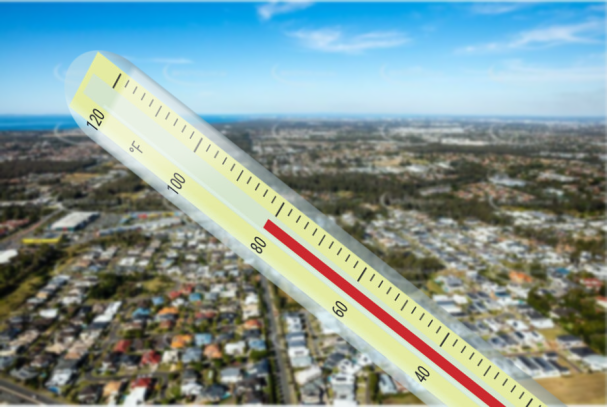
81,°F
